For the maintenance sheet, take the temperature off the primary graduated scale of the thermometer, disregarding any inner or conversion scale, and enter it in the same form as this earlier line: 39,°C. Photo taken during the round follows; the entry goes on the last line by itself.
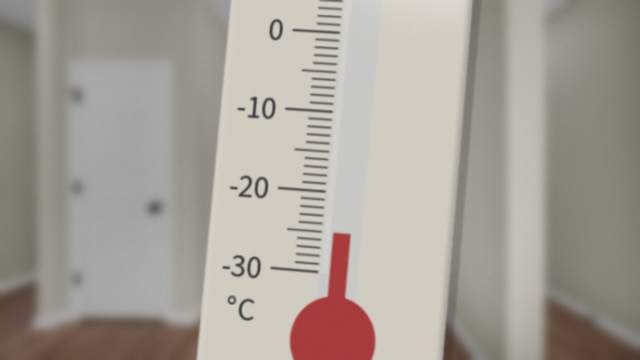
-25,°C
